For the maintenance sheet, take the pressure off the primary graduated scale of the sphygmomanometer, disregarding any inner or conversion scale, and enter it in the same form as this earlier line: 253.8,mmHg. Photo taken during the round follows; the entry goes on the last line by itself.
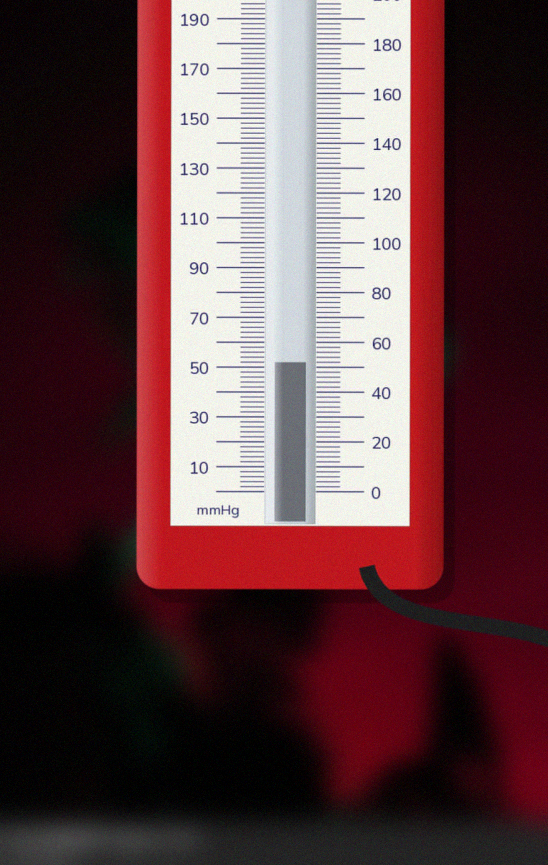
52,mmHg
